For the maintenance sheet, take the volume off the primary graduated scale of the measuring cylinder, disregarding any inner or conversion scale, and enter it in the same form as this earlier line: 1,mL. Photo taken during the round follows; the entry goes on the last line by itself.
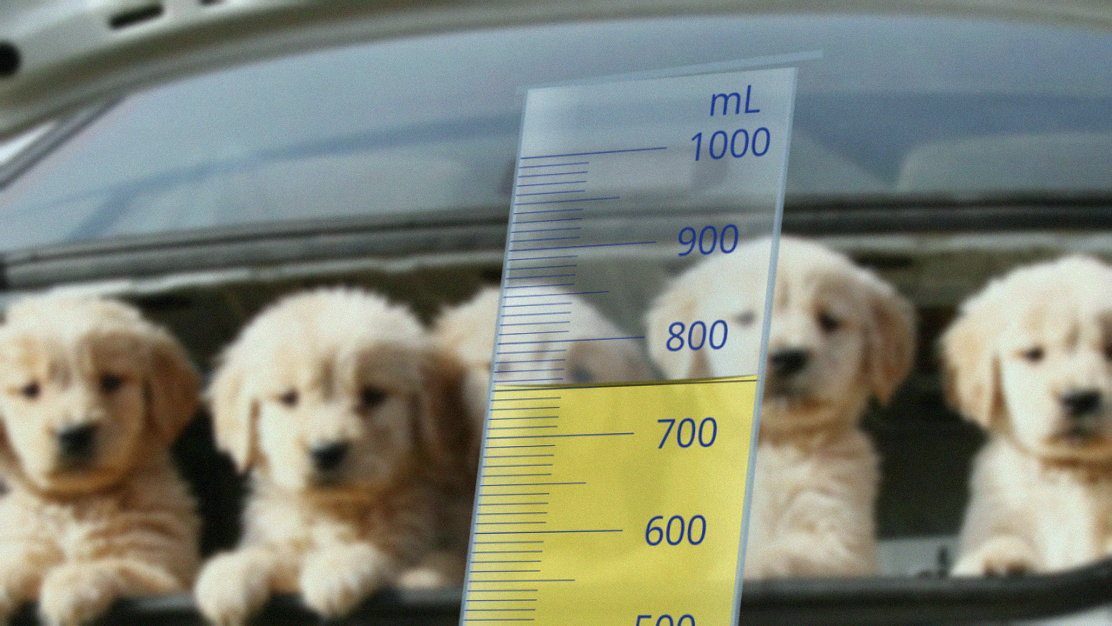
750,mL
